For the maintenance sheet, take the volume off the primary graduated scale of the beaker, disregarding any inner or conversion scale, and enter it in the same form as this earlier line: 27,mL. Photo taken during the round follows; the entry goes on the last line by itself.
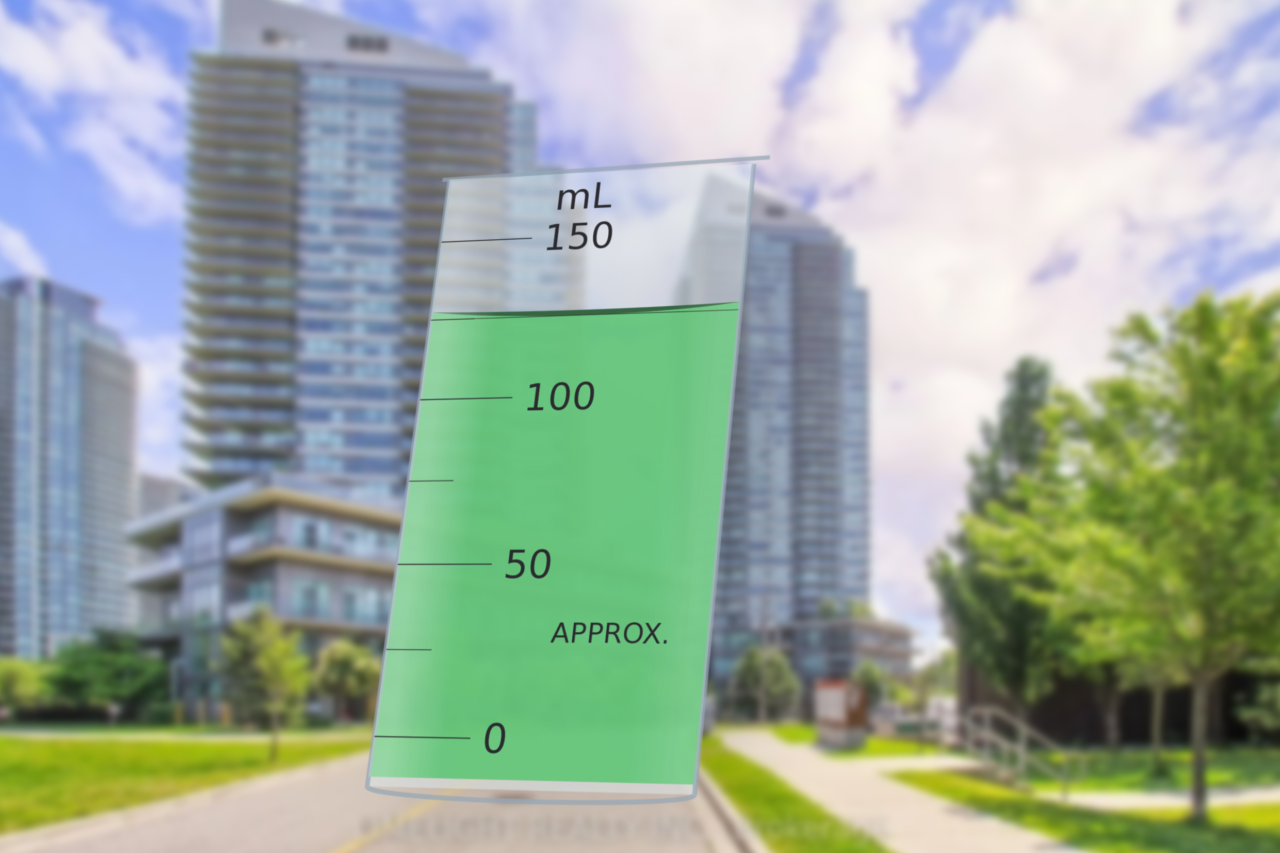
125,mL
